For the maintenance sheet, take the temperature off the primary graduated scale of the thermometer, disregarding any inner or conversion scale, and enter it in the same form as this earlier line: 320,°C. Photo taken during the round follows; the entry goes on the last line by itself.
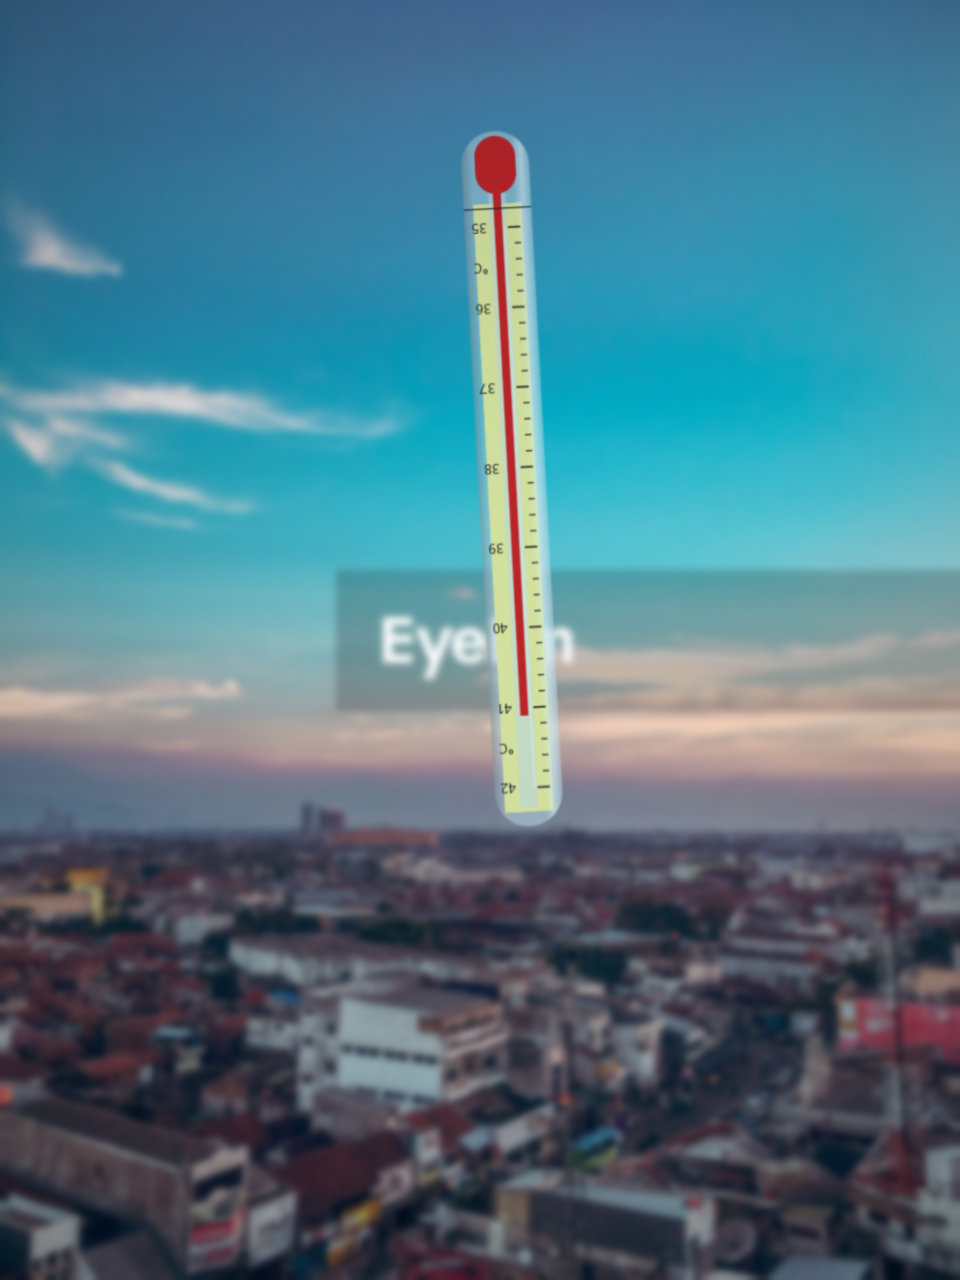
41.1,°C
